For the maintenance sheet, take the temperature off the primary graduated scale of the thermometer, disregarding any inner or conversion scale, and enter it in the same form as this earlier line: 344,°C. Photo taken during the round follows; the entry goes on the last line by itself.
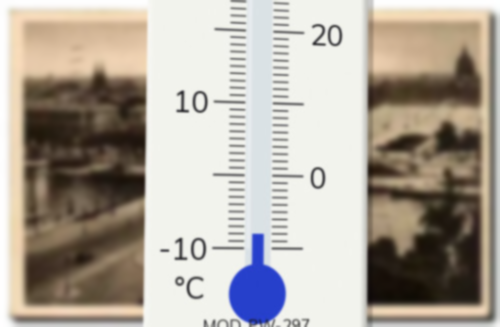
-8,°C
